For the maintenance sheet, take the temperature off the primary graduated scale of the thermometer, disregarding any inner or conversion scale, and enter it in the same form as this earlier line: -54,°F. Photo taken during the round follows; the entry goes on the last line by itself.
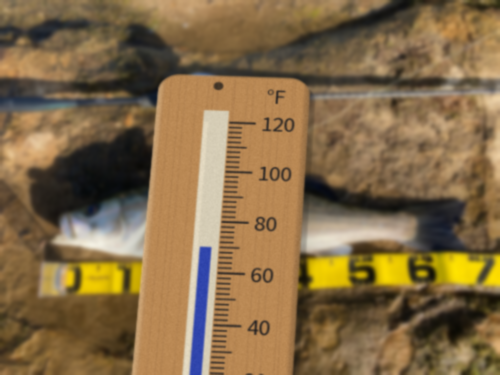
70,°F
